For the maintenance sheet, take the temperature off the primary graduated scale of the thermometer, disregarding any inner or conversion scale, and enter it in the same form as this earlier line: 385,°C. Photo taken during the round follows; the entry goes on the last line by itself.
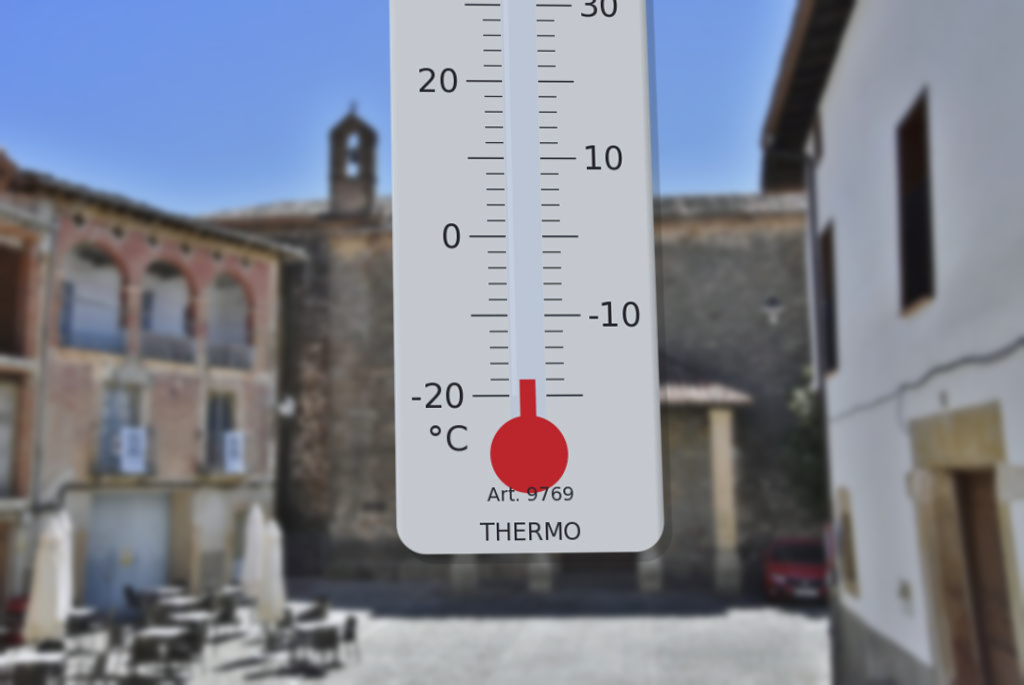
-18,°C
